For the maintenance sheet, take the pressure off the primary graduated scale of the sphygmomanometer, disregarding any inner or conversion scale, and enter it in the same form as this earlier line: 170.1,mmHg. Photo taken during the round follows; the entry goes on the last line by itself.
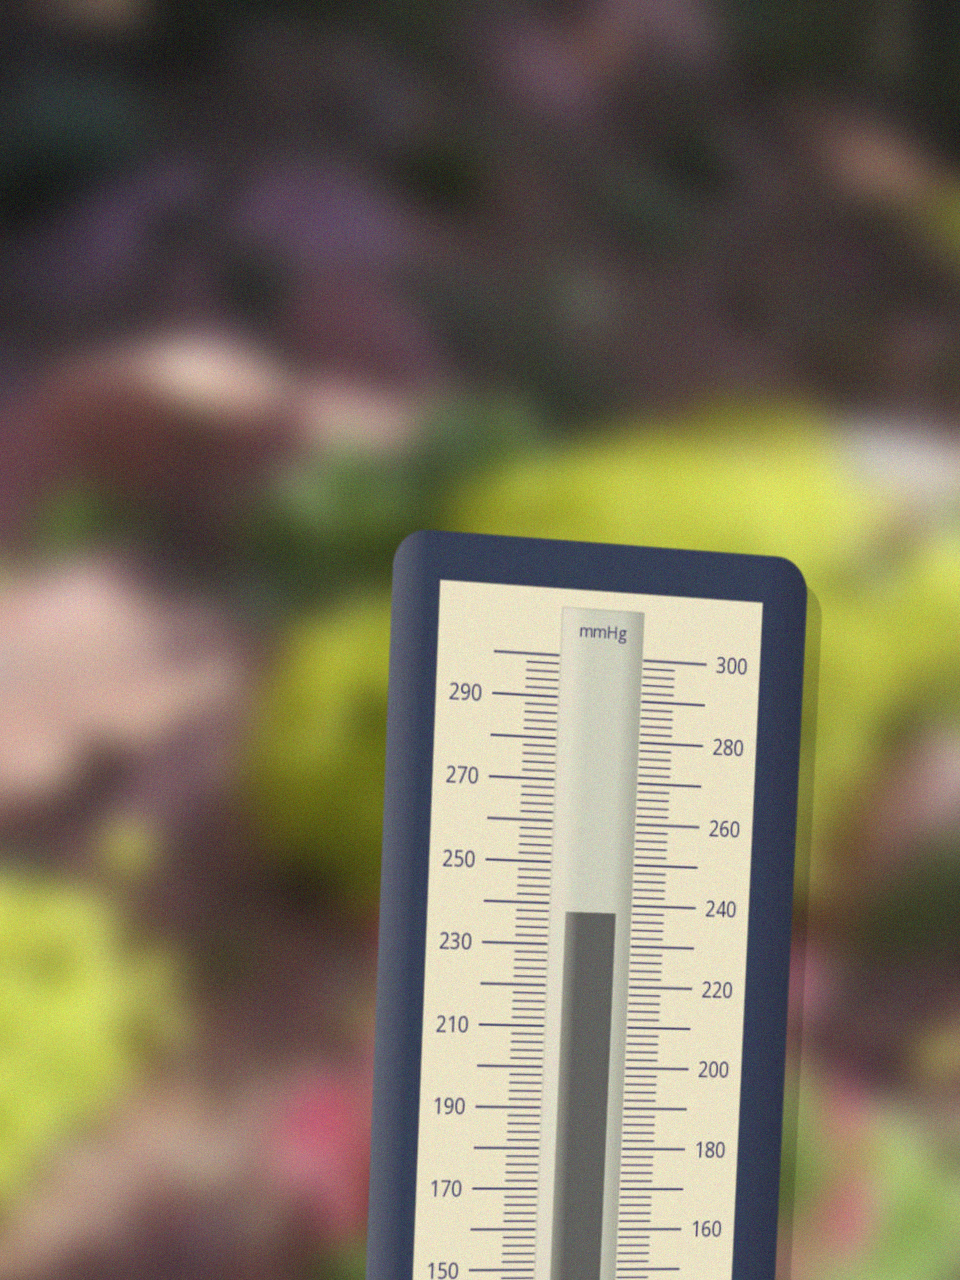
238,mmHg
